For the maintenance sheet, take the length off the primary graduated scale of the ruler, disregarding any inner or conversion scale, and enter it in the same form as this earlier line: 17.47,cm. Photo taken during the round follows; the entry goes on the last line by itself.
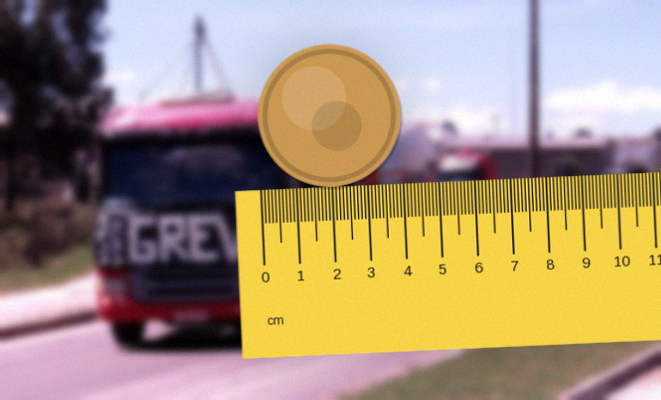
4,cm
